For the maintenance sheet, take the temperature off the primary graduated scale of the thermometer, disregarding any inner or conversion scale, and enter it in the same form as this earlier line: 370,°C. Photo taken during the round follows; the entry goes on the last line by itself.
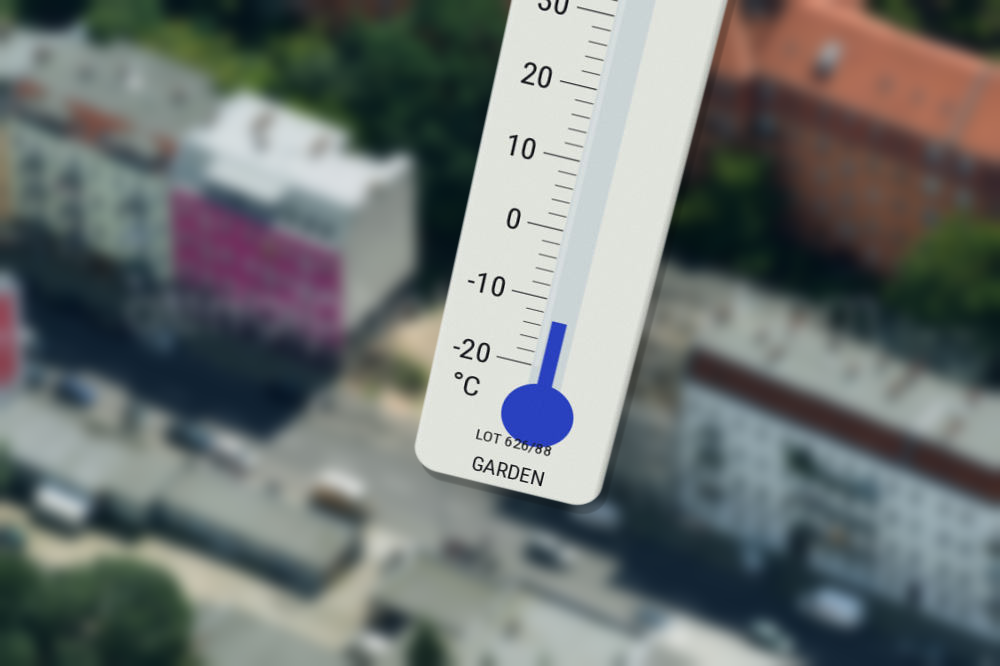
-13,°C
